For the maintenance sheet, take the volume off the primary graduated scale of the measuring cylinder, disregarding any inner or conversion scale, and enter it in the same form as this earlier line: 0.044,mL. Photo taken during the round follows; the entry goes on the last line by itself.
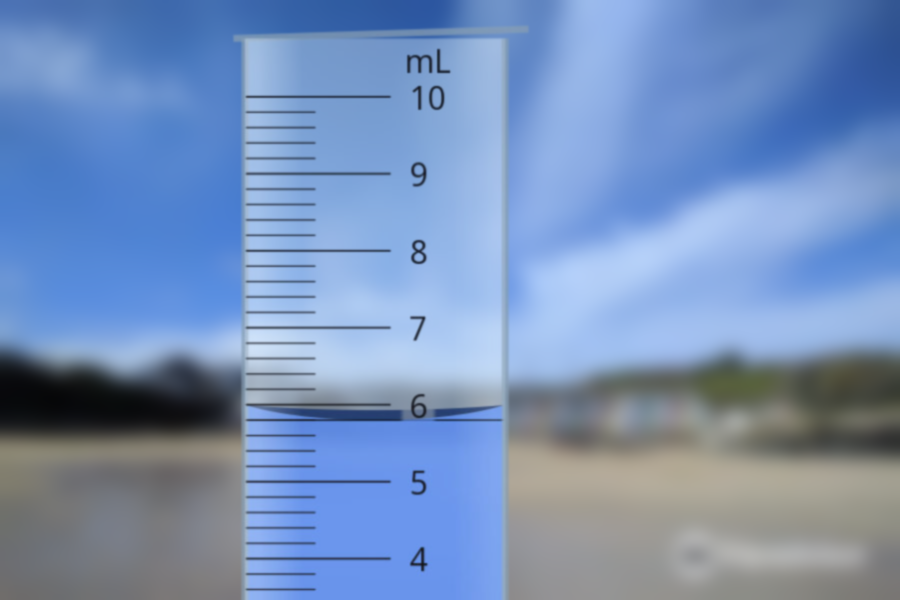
5.8,mL
